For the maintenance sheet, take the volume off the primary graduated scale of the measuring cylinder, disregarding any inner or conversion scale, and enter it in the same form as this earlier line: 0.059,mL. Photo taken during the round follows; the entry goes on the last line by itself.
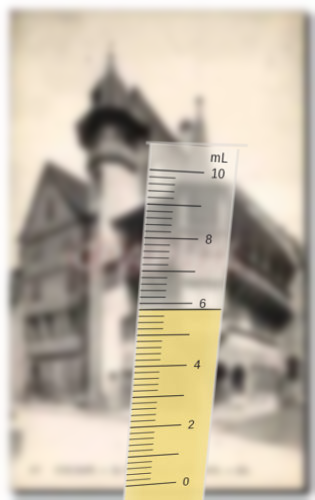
5.8,mL
